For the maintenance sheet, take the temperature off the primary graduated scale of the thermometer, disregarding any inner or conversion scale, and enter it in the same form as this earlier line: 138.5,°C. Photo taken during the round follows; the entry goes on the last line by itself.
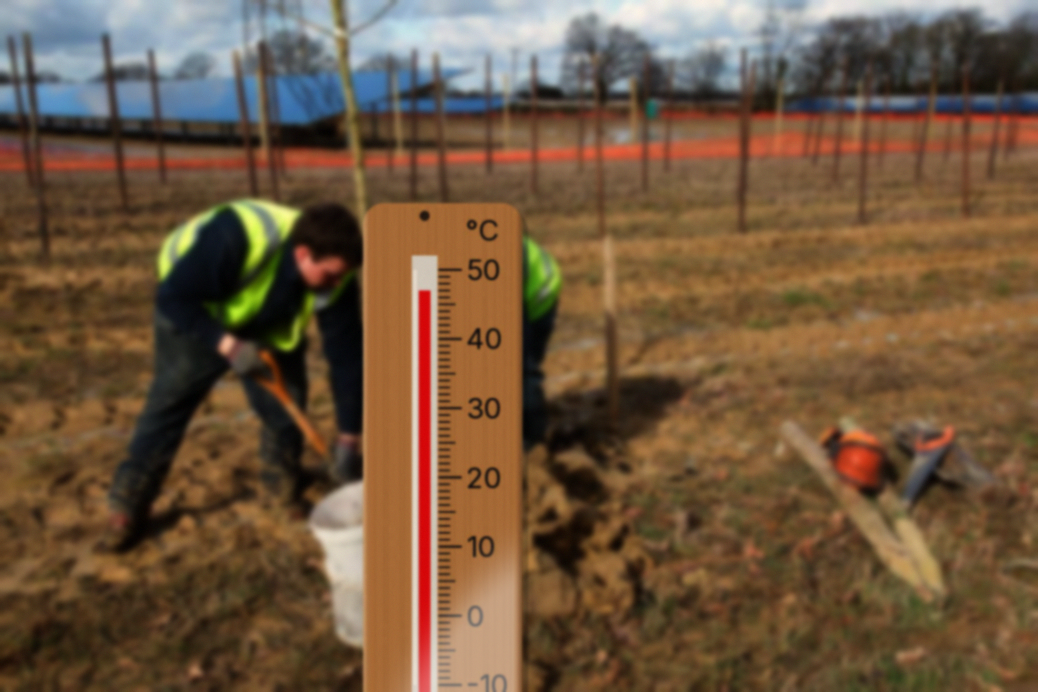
47,°C
